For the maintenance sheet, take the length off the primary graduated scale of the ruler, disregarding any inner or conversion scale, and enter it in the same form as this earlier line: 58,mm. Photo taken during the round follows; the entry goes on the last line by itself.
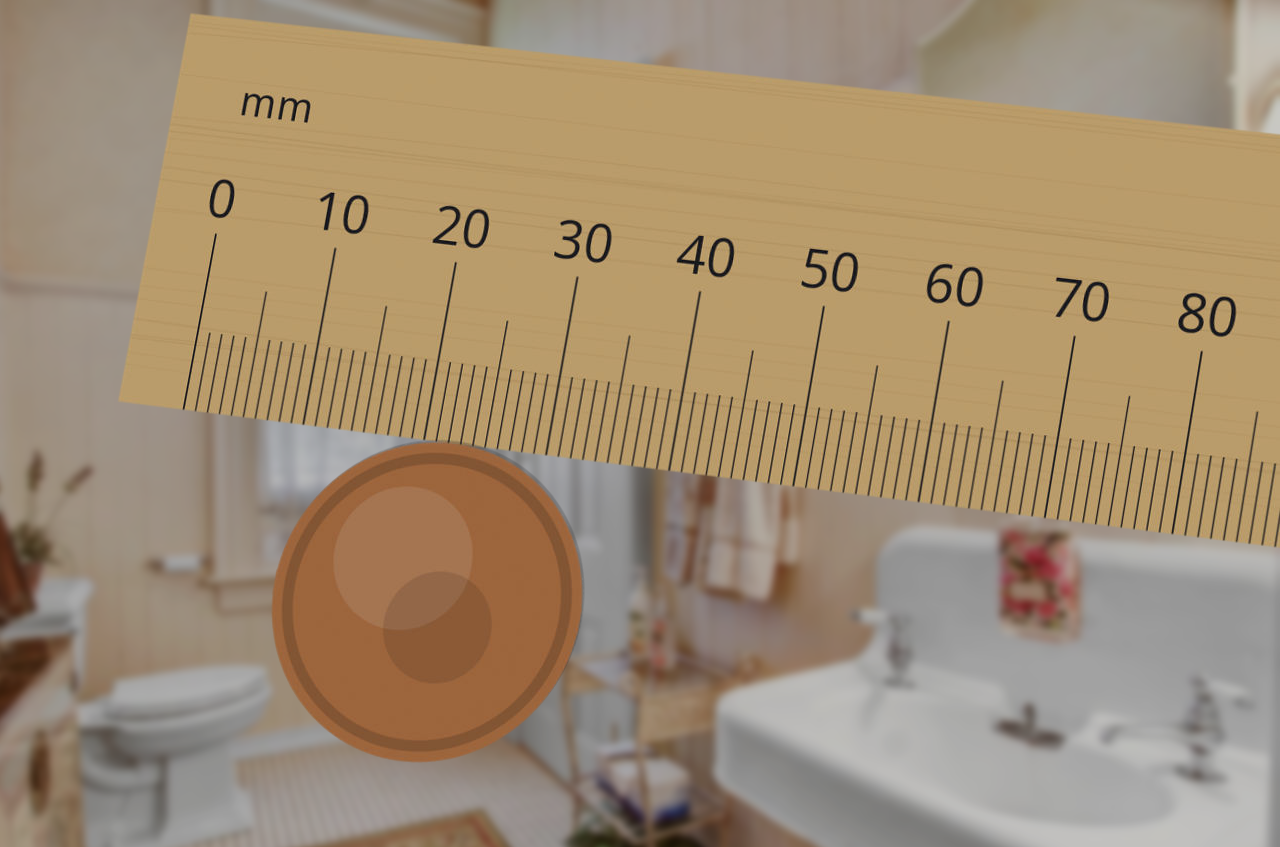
25,mm
